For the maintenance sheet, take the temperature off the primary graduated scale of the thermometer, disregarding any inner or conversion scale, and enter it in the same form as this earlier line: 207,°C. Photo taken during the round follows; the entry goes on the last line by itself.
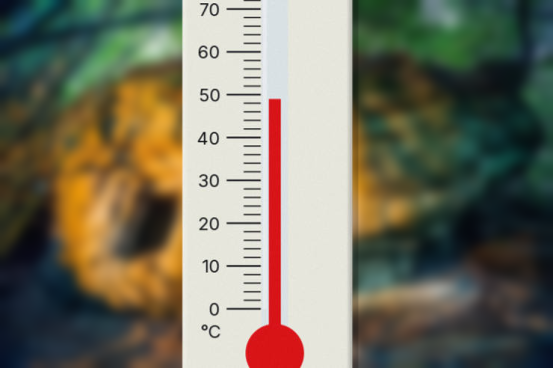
49,°C
